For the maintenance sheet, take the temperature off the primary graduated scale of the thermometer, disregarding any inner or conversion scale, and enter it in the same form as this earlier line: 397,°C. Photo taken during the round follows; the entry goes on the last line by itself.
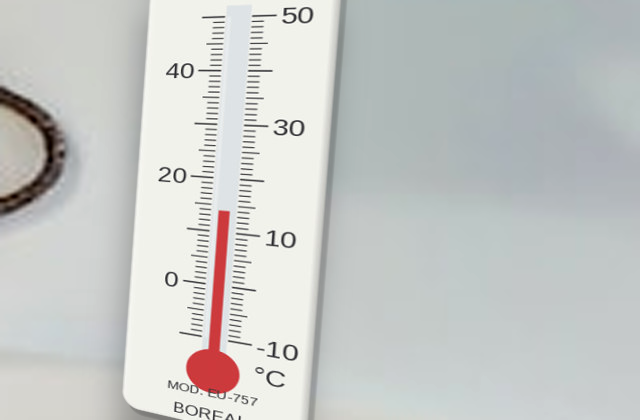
14,°C
